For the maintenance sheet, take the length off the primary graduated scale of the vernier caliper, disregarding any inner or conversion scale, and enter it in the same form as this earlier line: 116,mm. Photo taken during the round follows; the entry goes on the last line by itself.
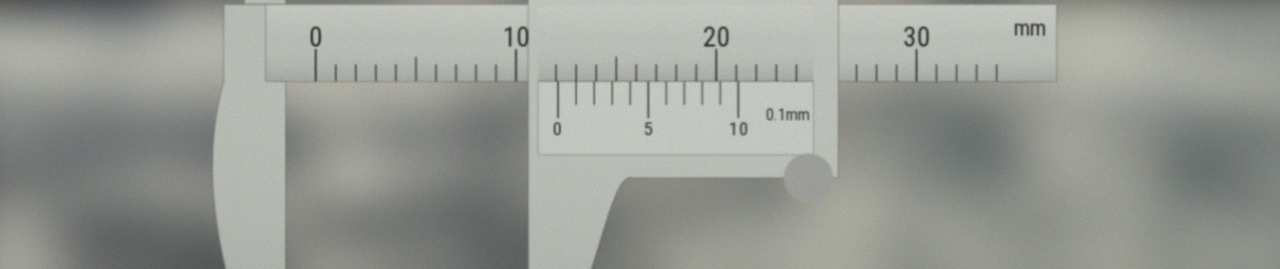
12.1,mm
